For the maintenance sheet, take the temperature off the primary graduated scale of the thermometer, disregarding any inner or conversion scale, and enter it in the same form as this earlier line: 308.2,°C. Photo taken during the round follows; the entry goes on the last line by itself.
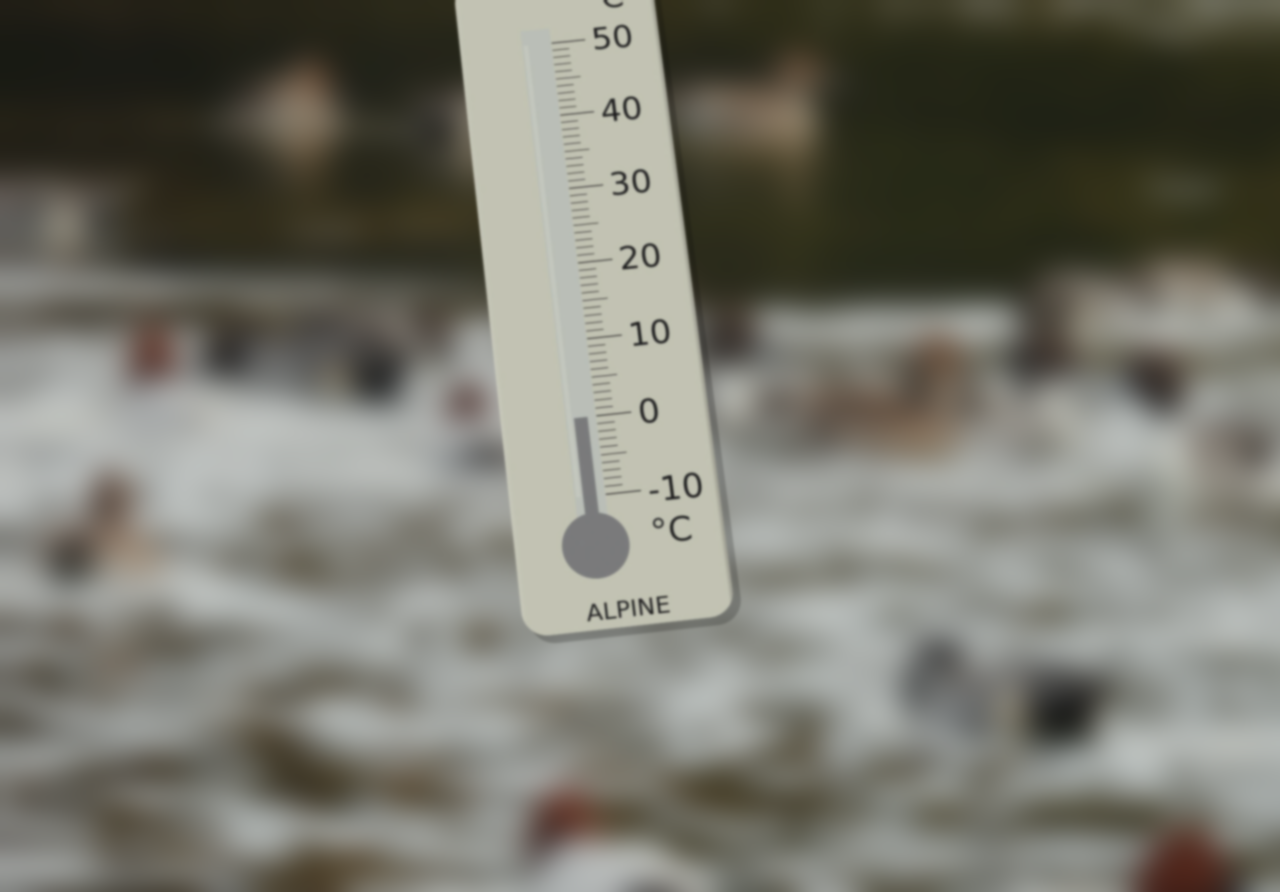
0,°C
